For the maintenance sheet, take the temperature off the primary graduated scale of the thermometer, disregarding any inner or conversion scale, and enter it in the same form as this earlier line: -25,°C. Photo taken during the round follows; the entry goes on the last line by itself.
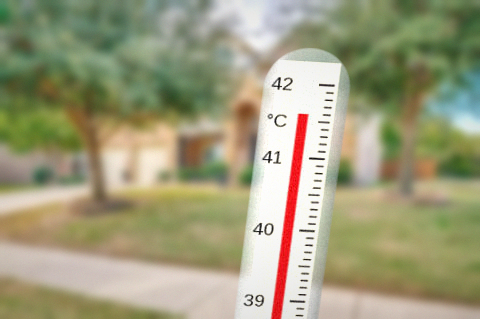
41.6,°C
